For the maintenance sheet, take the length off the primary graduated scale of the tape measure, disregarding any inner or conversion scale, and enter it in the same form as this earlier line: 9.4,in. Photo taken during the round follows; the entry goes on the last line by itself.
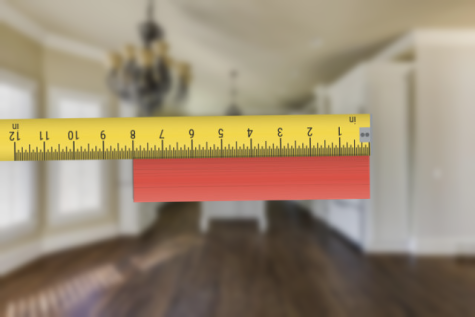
8,in
